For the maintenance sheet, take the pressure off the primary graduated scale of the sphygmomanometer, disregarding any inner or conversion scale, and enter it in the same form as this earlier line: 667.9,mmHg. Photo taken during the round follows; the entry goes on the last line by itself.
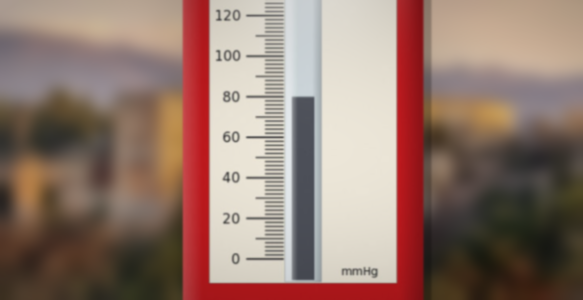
80,mmHg
